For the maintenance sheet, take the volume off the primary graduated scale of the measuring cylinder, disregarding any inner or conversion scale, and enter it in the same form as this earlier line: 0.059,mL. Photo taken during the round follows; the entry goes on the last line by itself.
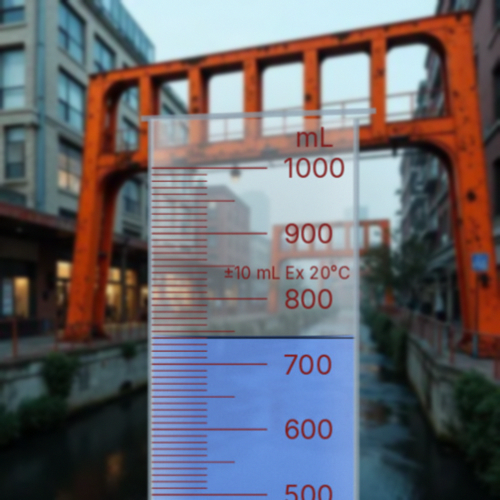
740,mL
